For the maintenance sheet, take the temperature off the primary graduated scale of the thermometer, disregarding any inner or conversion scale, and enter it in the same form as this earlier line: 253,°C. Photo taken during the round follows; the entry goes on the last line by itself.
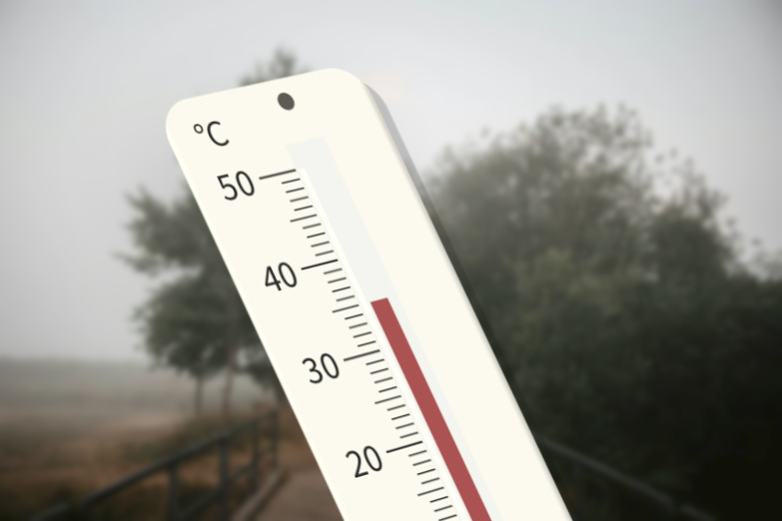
35,°C
